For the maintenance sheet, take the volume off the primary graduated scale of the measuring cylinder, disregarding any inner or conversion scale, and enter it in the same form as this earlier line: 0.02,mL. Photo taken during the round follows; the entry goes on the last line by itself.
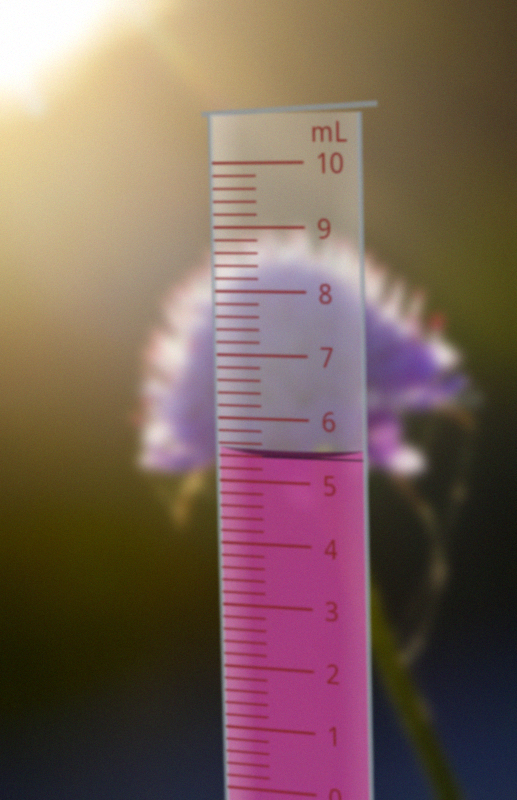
5.4,mL
